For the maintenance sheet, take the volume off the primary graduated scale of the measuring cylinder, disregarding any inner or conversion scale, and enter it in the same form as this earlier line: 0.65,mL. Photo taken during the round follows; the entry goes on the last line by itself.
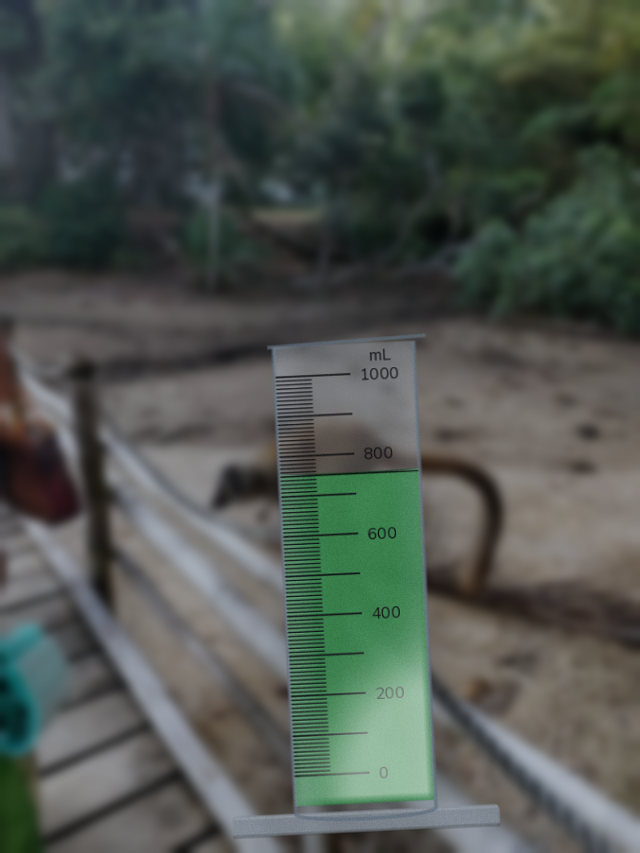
750,mL
